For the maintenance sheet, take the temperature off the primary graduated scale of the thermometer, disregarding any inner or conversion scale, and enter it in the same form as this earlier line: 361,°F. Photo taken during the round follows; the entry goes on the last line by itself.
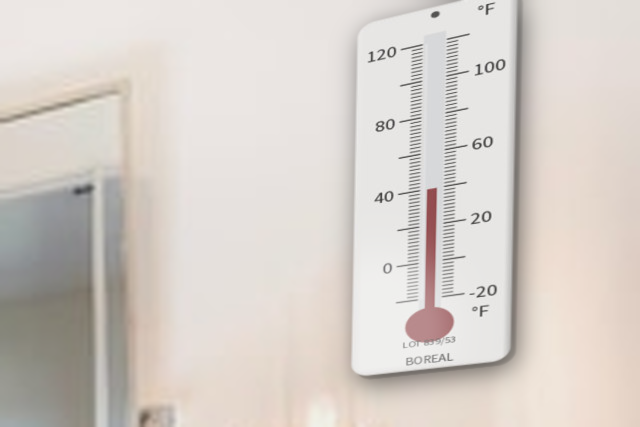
40,°F
